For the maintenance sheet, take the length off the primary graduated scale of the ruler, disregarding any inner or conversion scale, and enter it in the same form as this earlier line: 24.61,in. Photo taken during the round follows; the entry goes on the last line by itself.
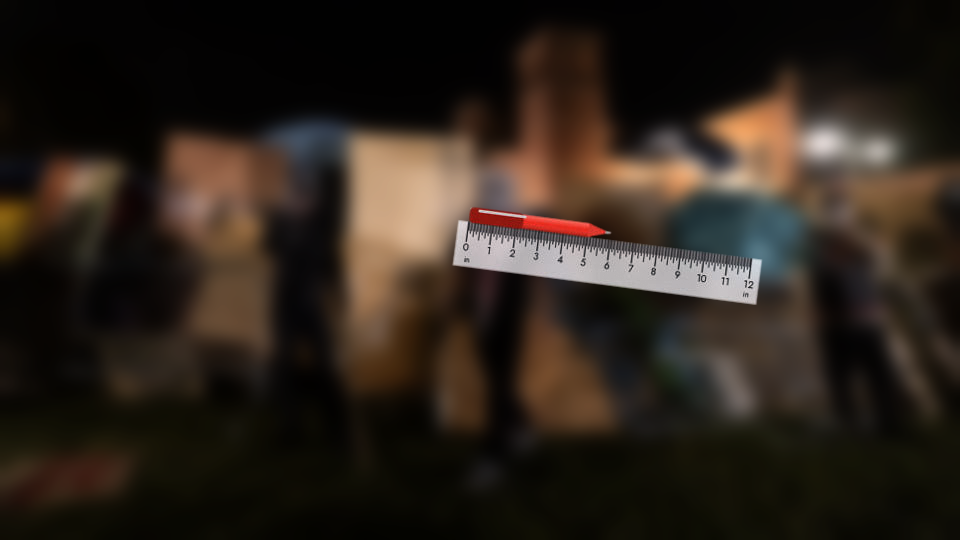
6,in
